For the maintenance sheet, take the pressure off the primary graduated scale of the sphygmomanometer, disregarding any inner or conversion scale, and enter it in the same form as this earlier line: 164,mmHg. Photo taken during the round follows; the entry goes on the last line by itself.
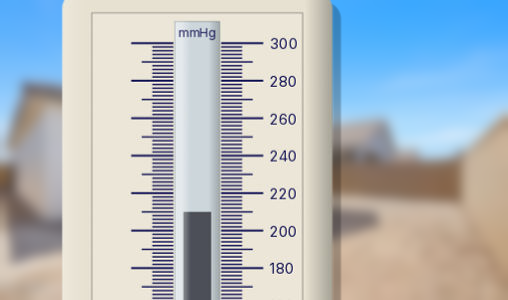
210,mmHg
